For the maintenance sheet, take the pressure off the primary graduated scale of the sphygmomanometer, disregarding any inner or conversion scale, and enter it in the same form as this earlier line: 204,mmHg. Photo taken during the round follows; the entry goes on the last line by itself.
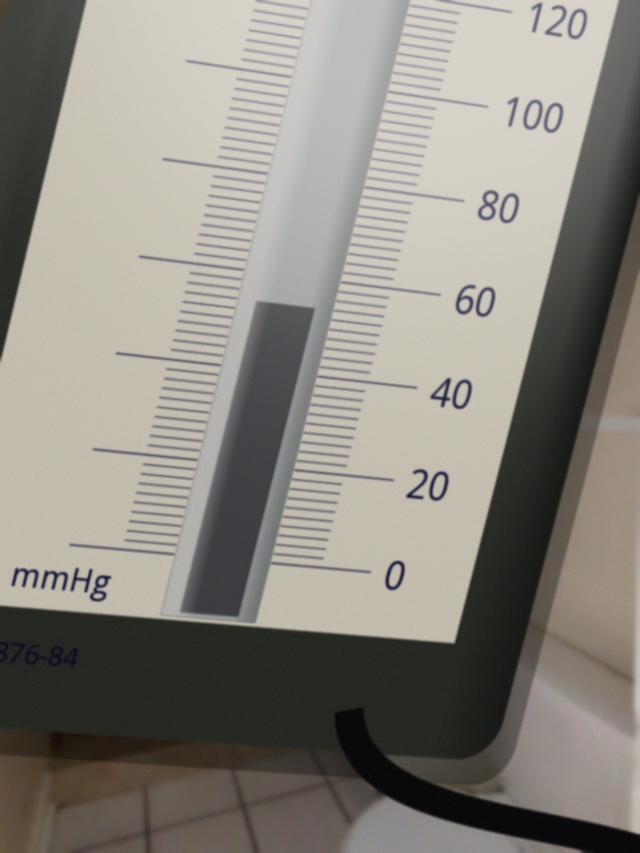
54,mmHg
